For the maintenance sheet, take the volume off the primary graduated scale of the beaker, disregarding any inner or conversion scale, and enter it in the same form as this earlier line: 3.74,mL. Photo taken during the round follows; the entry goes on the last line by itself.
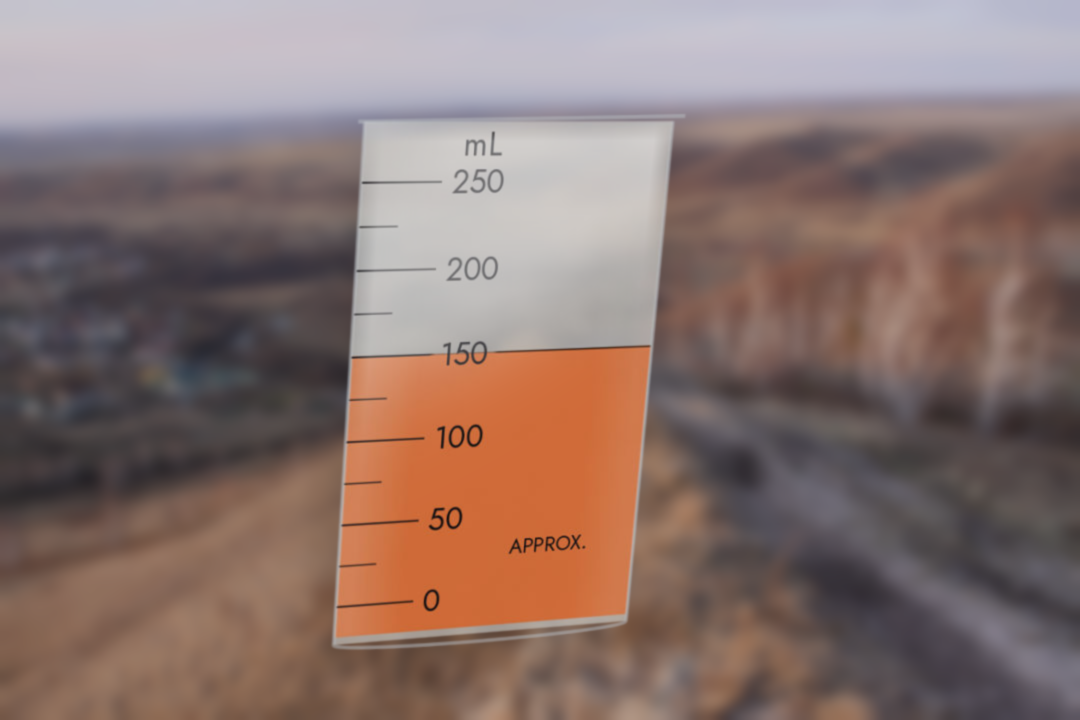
150,mL
